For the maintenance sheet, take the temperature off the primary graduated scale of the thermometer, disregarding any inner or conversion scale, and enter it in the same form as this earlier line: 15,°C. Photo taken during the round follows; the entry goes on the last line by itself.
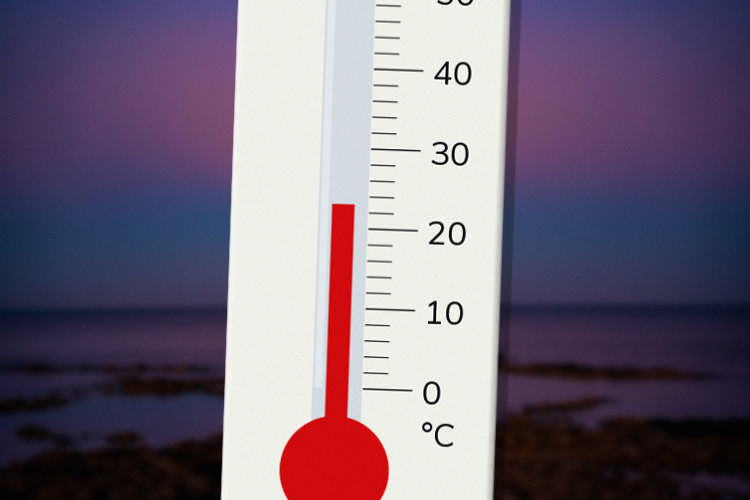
23,°C
